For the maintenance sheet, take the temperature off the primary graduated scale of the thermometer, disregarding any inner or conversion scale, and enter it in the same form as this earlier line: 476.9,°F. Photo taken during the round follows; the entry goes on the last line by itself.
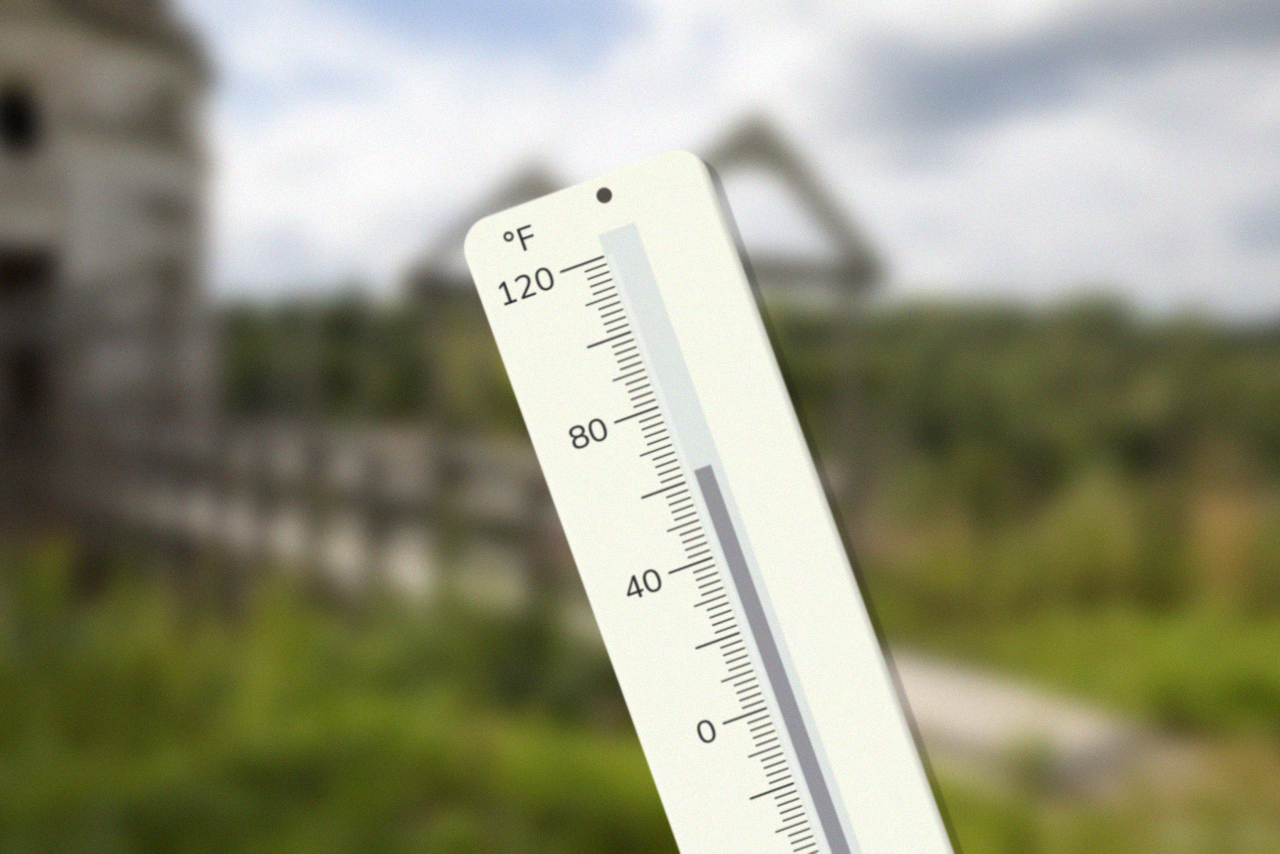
62,°F
